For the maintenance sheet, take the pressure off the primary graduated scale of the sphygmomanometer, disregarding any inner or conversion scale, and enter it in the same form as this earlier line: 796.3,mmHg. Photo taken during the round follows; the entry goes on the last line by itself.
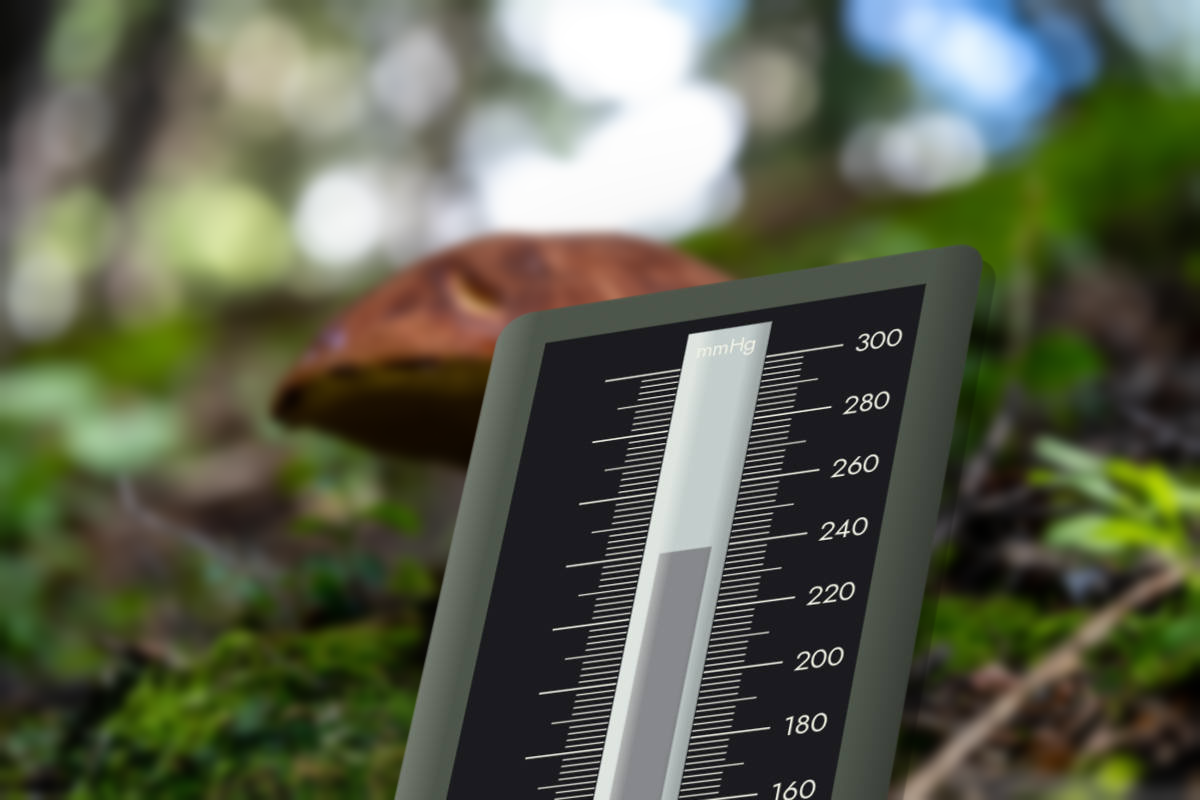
240,mmHg
